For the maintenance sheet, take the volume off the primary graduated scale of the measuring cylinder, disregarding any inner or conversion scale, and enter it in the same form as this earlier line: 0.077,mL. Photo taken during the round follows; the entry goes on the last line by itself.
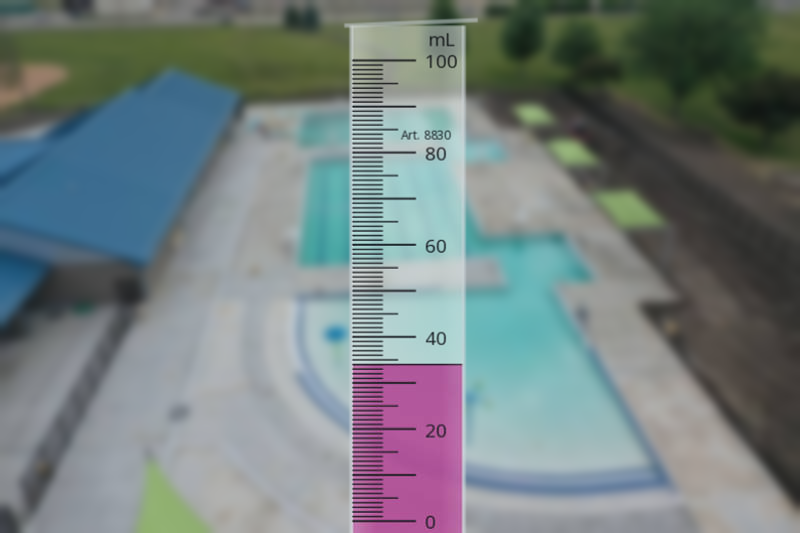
34,mL
